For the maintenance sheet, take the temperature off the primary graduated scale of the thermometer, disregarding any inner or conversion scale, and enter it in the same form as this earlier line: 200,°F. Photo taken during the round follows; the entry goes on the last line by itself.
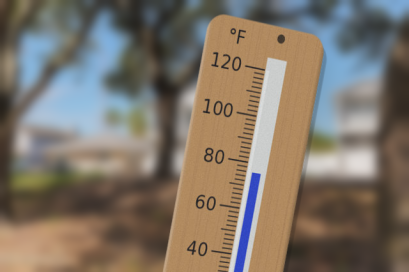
76,°F
